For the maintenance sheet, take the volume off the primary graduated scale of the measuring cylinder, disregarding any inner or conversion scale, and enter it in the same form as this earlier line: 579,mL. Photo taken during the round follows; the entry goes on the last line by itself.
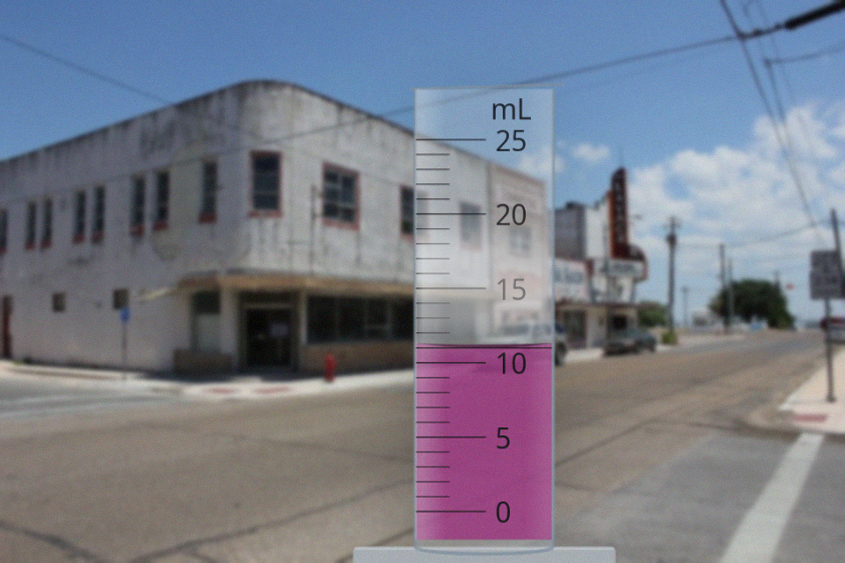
11,mL
